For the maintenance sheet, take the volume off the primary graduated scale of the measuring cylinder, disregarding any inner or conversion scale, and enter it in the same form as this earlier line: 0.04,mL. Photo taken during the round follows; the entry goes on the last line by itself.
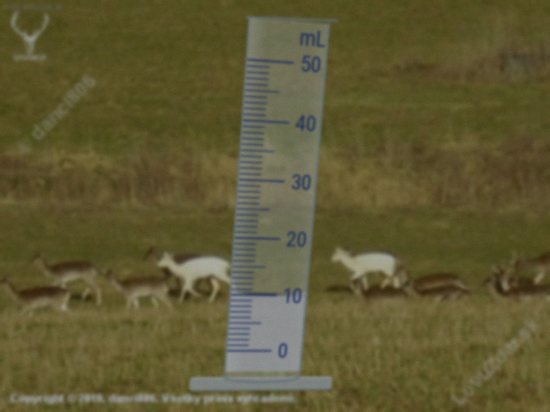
10,mL
